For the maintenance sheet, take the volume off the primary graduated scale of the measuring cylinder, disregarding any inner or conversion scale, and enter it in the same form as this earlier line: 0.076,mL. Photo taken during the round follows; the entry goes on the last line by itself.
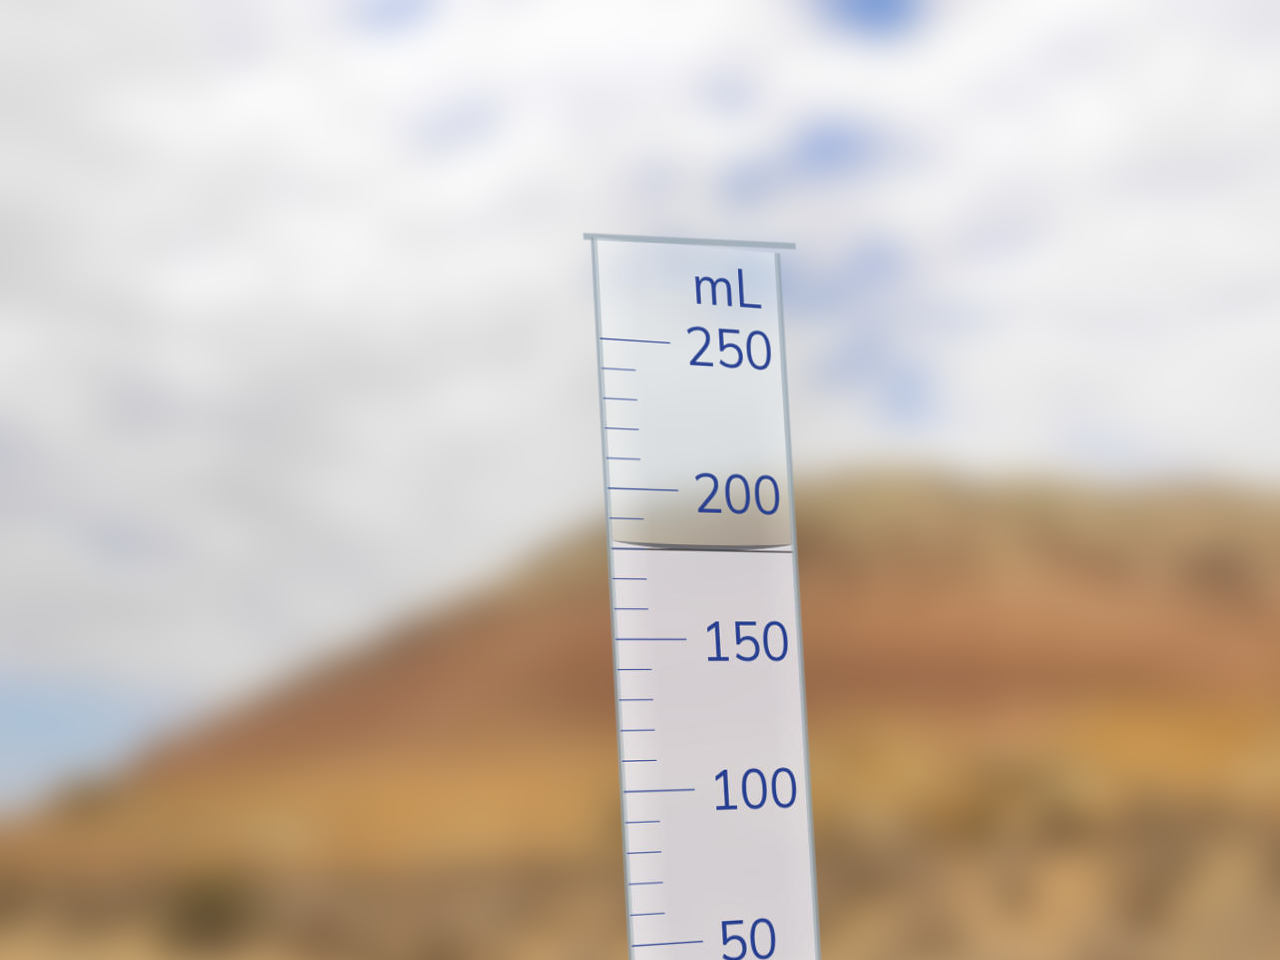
180,mL
